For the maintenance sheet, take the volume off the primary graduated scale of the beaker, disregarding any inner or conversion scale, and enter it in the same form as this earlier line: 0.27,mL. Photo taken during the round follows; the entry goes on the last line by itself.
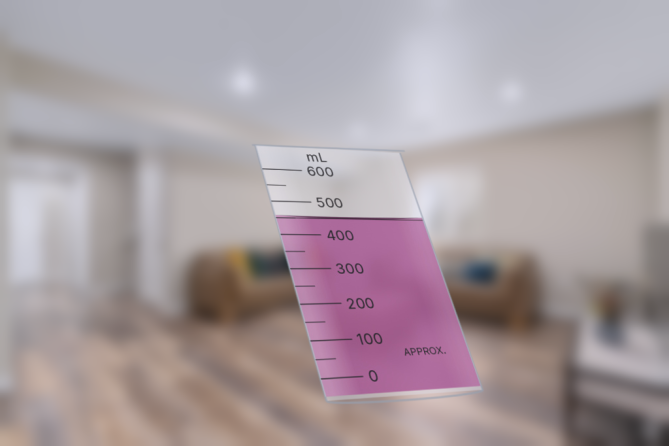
450,mL
